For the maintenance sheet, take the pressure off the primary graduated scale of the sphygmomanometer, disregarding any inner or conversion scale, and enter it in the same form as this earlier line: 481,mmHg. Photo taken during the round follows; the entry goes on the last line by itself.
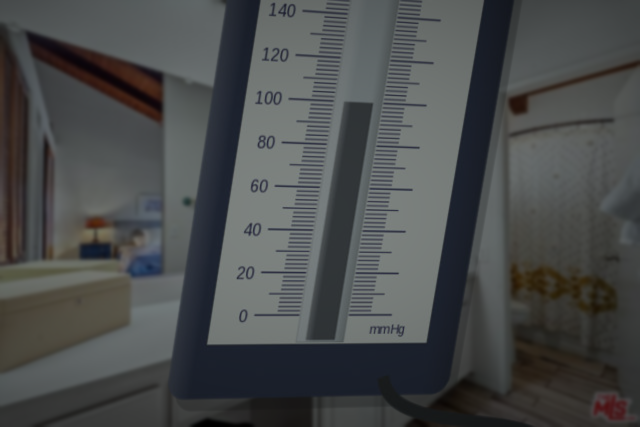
100,mmHg
